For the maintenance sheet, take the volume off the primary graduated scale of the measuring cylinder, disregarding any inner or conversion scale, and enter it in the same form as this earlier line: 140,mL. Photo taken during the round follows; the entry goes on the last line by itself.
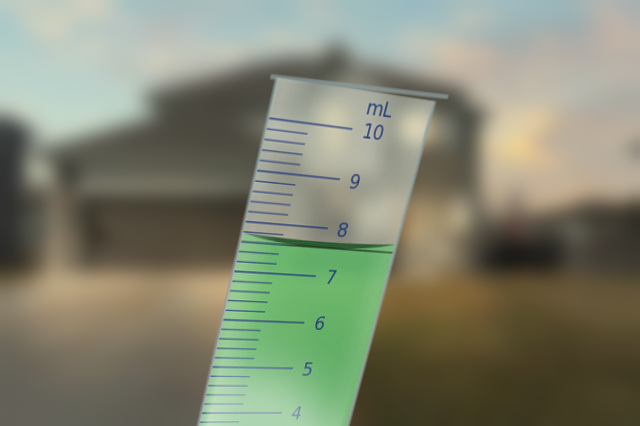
7.6,mL
